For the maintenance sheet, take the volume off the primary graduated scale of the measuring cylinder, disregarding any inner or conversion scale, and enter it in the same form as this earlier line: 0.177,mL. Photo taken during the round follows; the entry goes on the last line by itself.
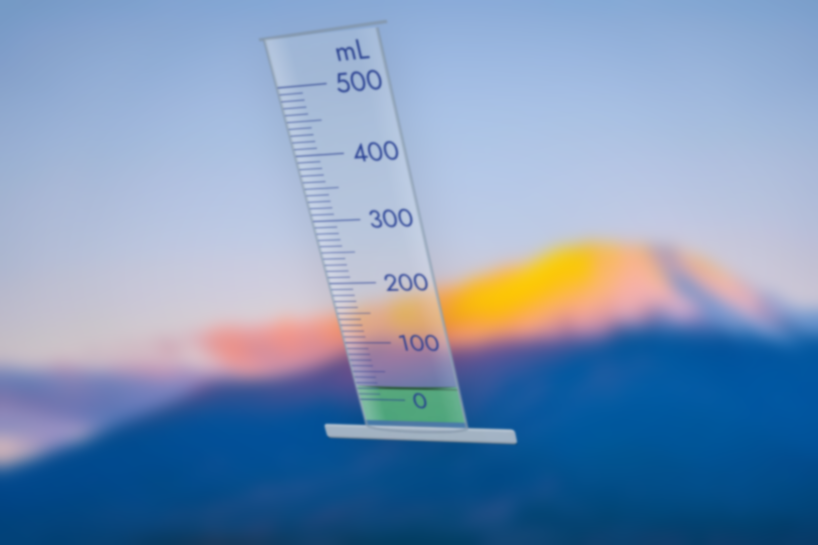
20,mL
